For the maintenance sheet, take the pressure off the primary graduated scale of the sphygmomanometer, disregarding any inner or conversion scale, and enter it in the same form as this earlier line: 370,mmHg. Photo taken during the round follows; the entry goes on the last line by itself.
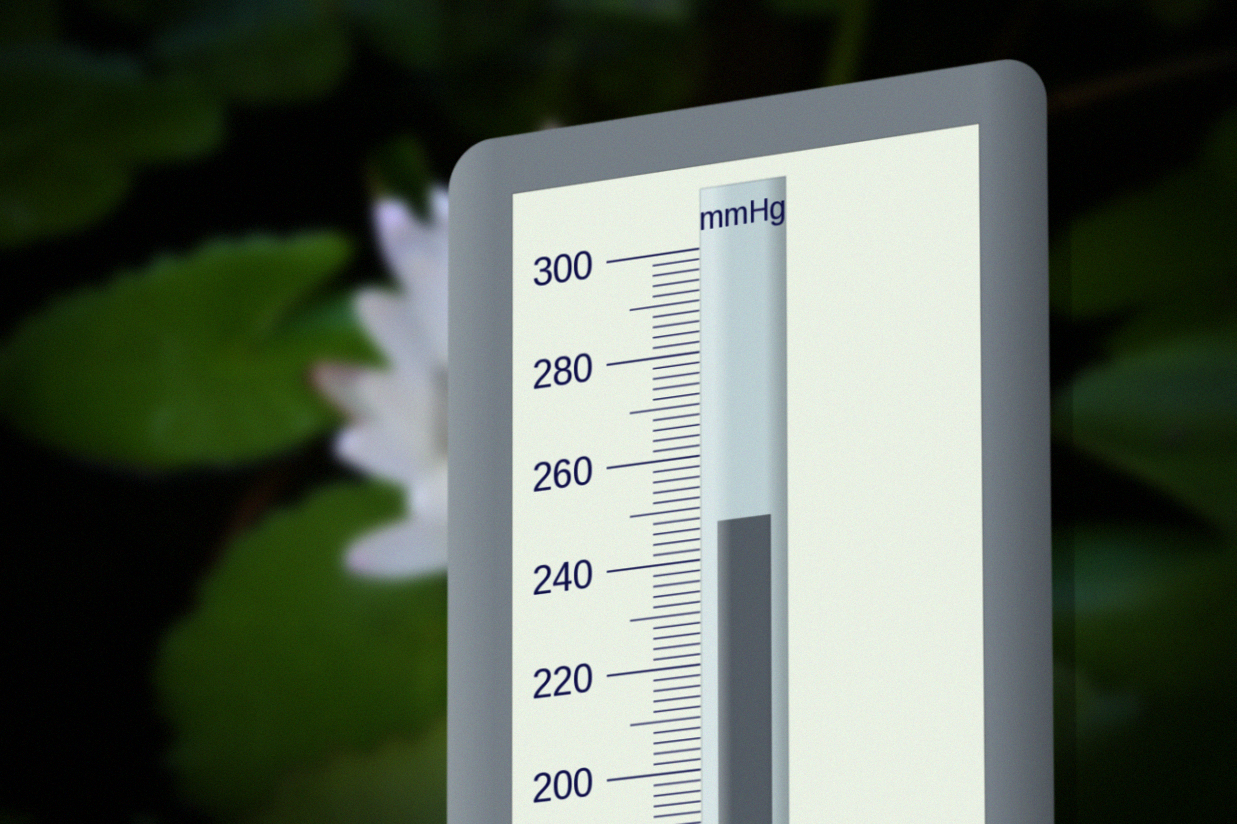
247,mmHg
